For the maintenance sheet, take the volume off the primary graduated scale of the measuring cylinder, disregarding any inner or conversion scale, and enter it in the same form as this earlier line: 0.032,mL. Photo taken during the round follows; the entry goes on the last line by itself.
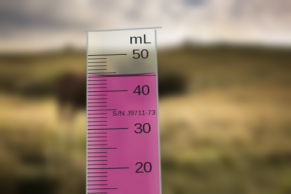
44,mL
